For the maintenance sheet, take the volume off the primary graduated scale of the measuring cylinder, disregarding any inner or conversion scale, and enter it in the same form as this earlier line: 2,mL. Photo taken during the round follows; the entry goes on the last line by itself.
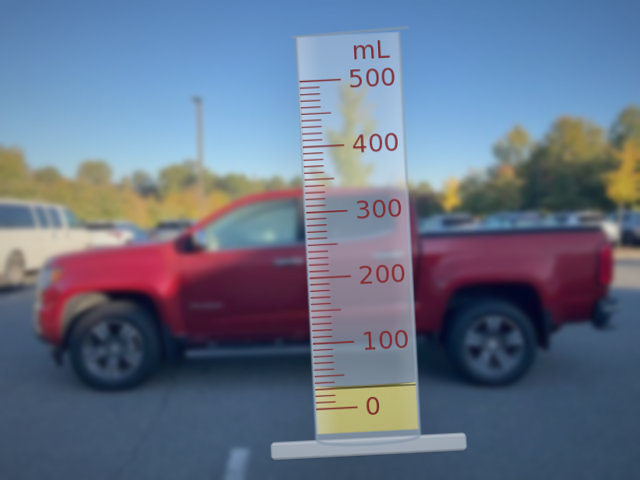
30,mL
